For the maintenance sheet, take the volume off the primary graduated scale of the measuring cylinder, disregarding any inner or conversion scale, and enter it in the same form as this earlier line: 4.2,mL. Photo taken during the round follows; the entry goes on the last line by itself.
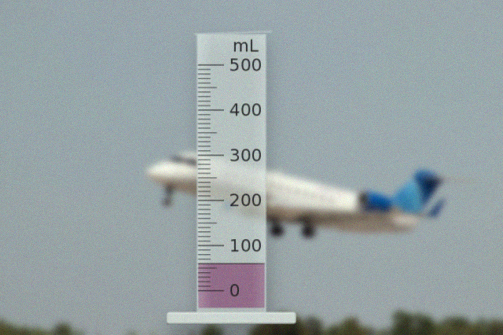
60,mL
